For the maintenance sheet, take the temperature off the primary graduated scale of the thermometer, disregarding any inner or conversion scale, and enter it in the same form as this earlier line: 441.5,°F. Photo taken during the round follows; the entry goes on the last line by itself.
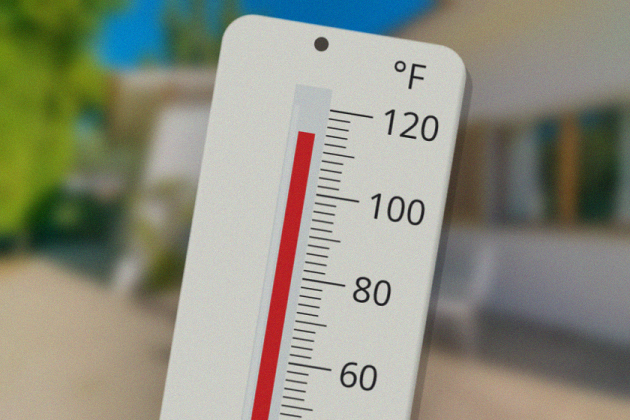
114,°F
